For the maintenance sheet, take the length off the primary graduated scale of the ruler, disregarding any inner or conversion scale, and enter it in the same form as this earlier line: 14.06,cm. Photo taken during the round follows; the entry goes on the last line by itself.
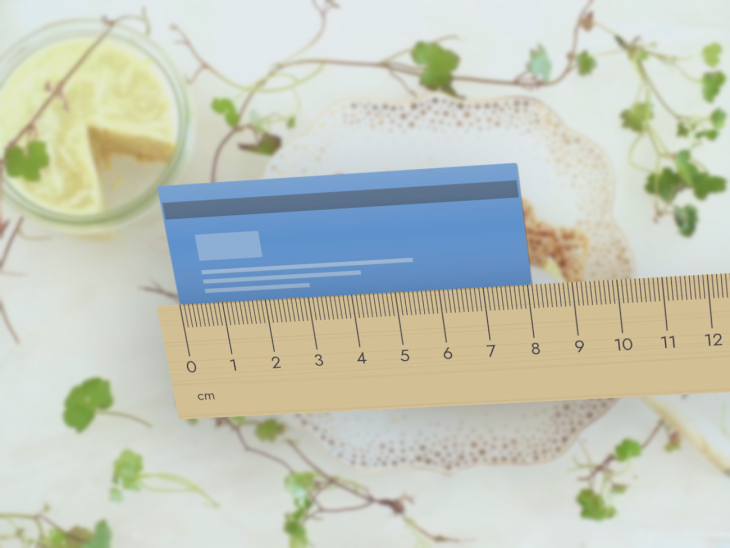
8.1,cm
